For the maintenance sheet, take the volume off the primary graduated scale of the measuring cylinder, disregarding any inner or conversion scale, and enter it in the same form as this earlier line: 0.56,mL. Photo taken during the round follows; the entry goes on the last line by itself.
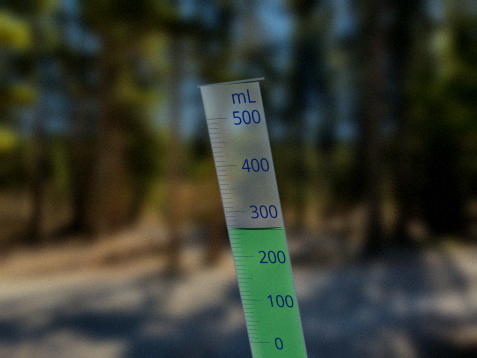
260,mL
